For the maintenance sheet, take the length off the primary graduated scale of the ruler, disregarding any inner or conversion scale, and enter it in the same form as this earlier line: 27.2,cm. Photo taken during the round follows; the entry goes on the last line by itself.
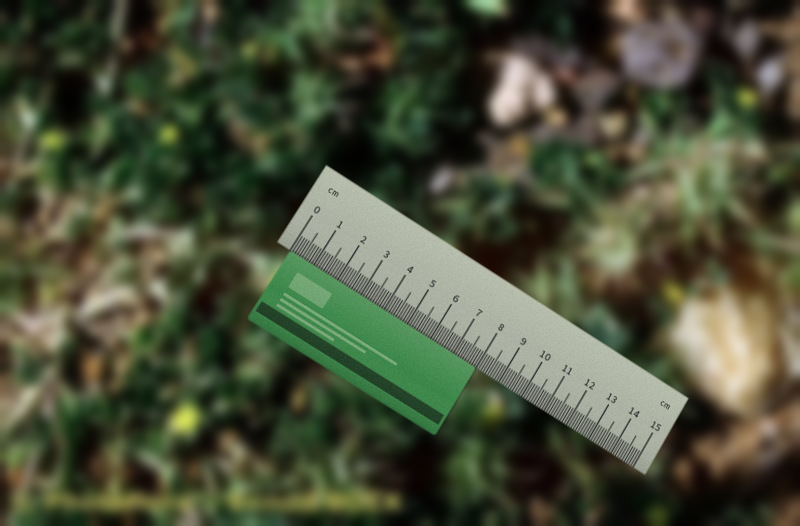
8,cm
